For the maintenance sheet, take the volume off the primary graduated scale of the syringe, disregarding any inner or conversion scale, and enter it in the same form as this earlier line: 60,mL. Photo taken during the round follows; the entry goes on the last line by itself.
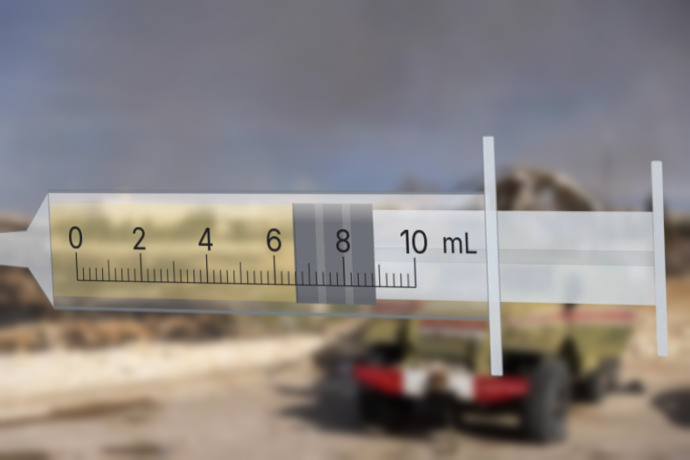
6.6,mL
